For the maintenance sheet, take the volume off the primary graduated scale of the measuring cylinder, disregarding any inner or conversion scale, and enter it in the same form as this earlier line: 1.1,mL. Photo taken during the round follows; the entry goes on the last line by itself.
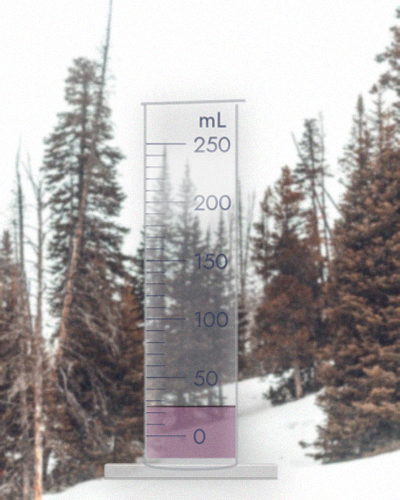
25,mL
